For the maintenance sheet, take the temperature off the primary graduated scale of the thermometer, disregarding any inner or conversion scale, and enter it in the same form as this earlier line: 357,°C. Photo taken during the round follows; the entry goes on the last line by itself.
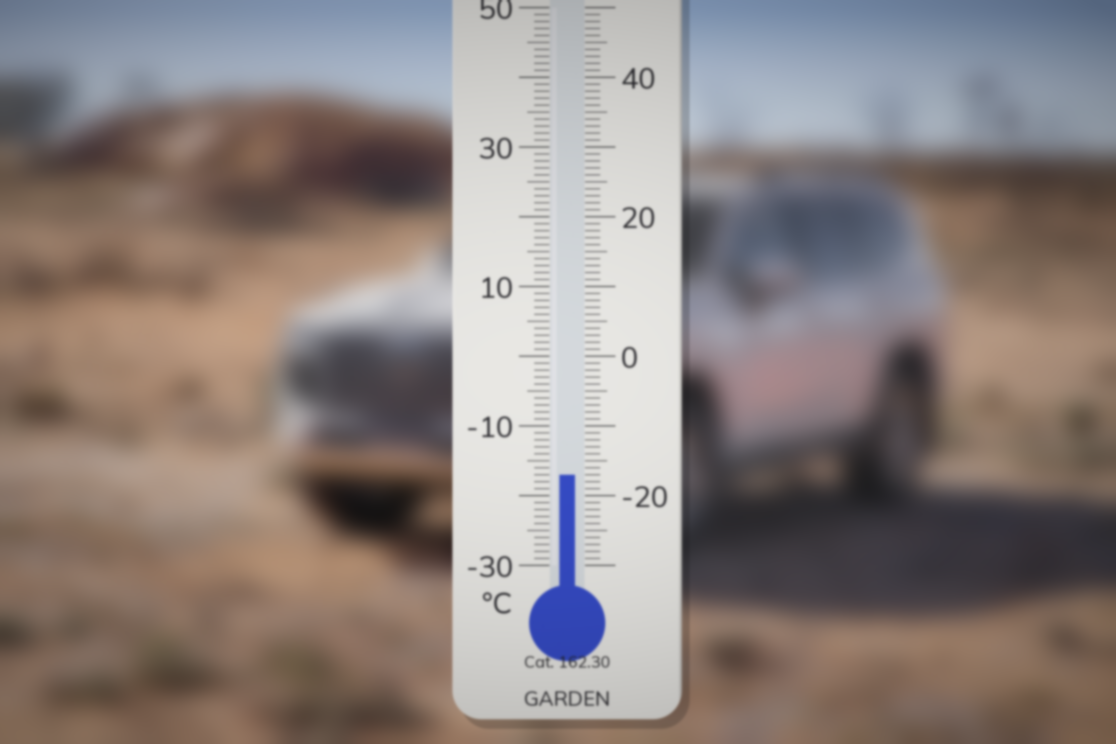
-17,°C
